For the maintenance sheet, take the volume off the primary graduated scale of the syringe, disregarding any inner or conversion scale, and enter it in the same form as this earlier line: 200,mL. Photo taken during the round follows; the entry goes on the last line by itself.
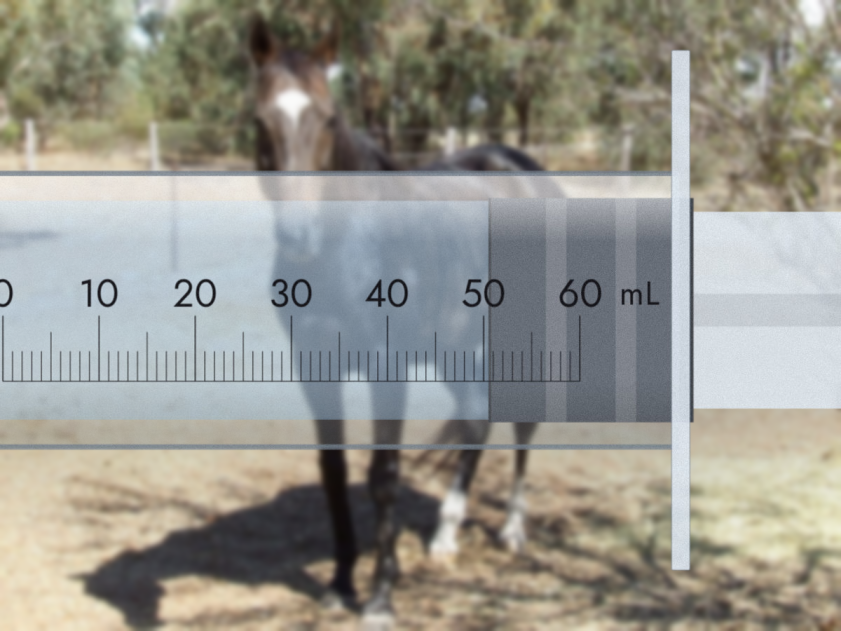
50.5,mL
